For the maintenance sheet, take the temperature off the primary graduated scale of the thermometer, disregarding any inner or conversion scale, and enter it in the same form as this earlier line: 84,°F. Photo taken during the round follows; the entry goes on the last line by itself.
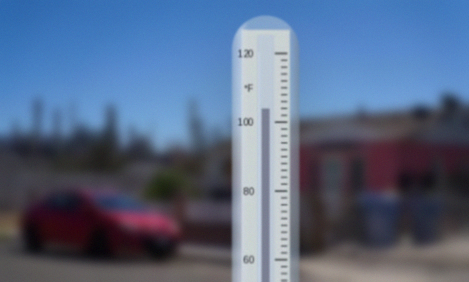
104,°F
